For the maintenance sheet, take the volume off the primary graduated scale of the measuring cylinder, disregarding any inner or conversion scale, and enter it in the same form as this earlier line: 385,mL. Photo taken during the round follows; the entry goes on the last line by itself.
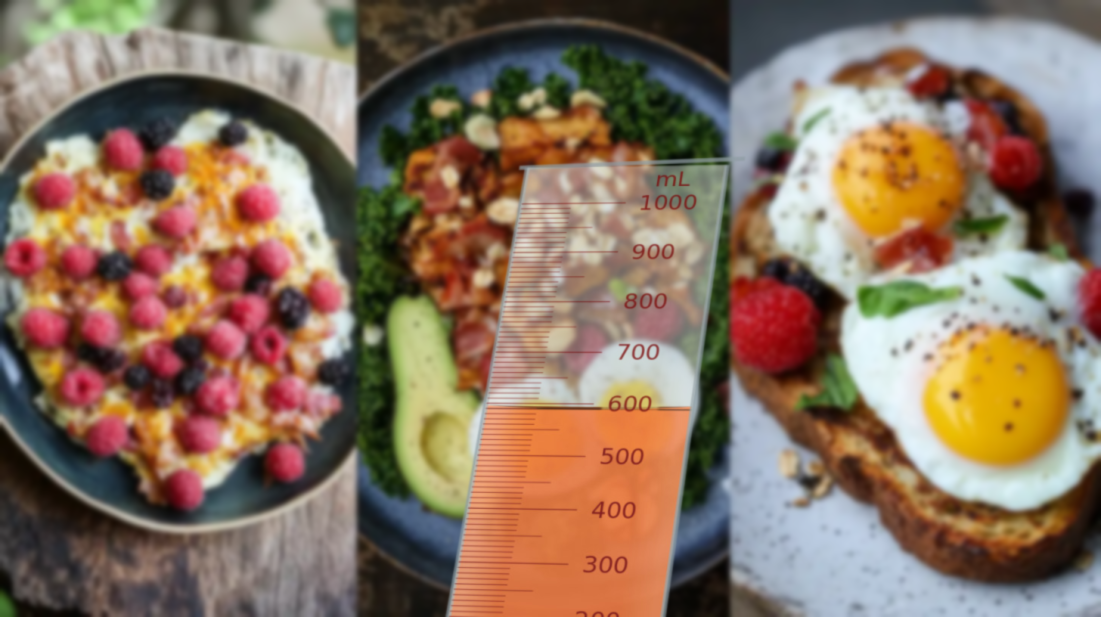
590,mL
